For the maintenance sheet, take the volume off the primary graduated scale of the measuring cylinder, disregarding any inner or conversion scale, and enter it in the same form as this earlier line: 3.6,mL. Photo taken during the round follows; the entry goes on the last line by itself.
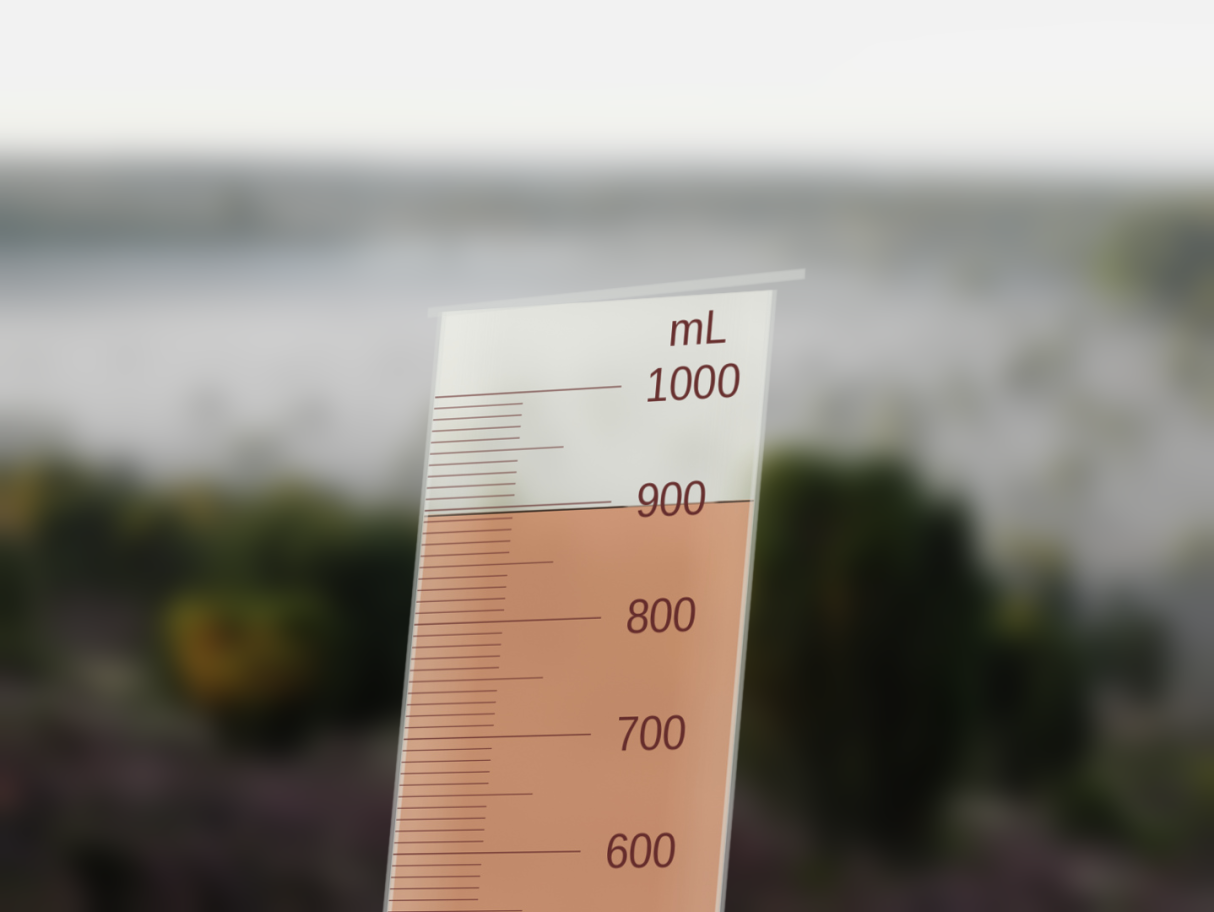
895,mL
